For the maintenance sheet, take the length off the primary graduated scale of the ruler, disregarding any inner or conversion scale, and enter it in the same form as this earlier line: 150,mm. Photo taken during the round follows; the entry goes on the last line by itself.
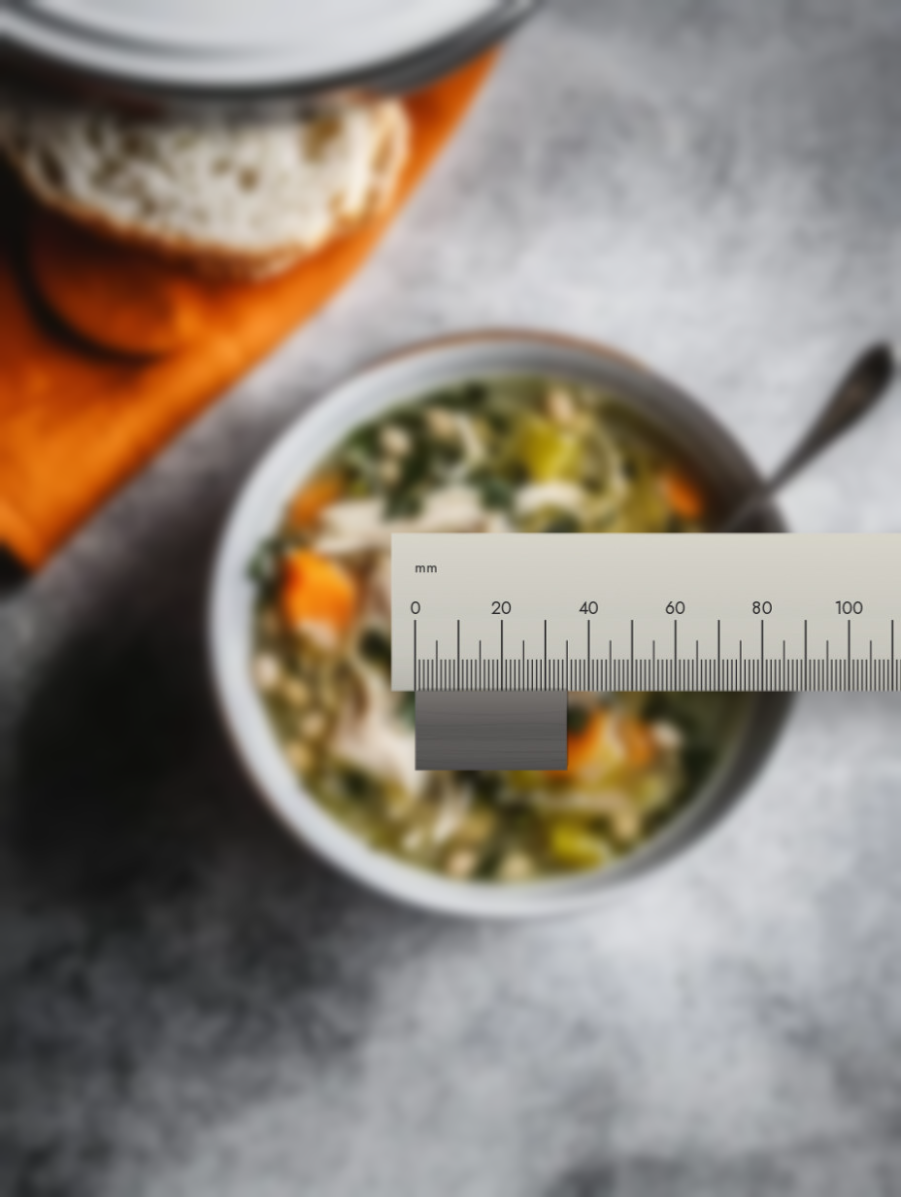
35,mm
